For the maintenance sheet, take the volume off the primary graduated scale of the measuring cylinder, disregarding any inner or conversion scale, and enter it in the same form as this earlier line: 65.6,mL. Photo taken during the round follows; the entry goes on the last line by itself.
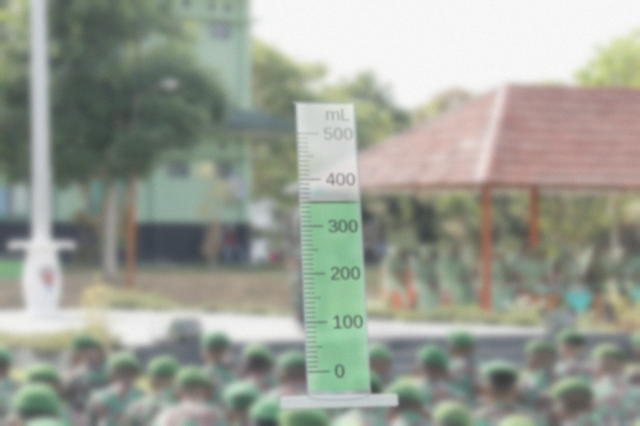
350,mL
